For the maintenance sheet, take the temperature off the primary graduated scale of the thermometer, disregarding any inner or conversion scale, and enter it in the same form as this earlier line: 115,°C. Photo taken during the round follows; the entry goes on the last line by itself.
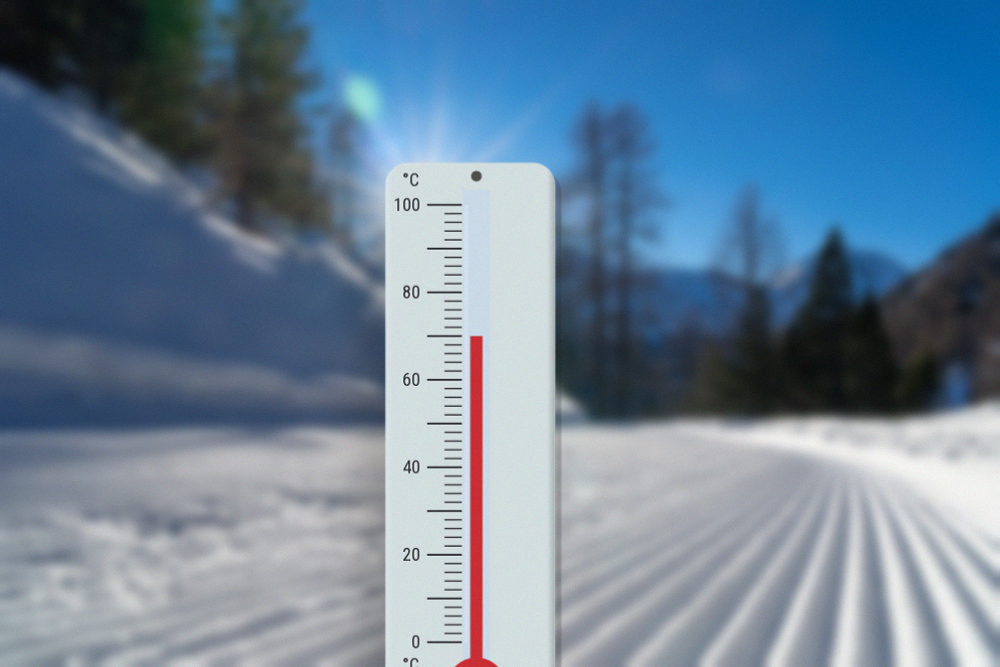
70,°C
